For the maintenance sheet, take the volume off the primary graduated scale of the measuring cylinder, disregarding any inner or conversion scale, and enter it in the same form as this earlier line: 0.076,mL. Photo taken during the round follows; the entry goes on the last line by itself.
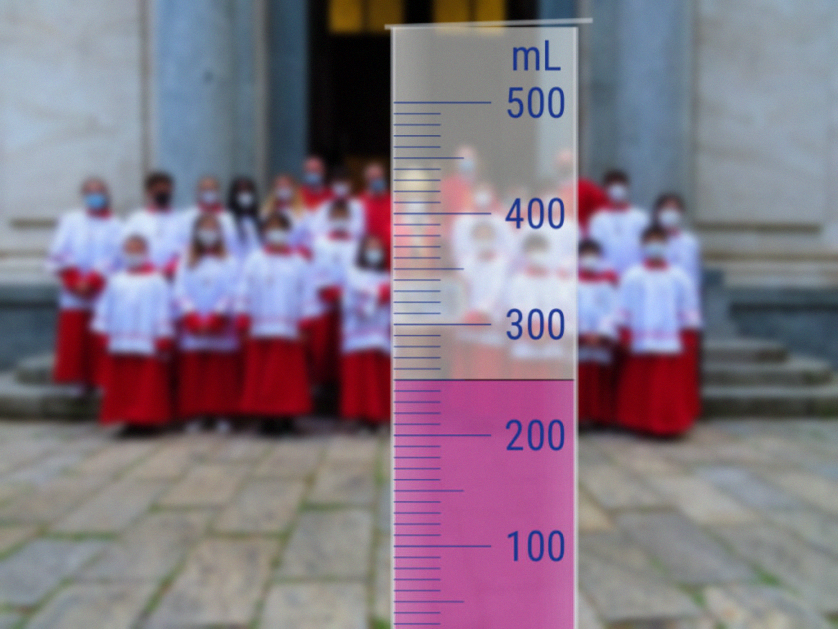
250,mL
